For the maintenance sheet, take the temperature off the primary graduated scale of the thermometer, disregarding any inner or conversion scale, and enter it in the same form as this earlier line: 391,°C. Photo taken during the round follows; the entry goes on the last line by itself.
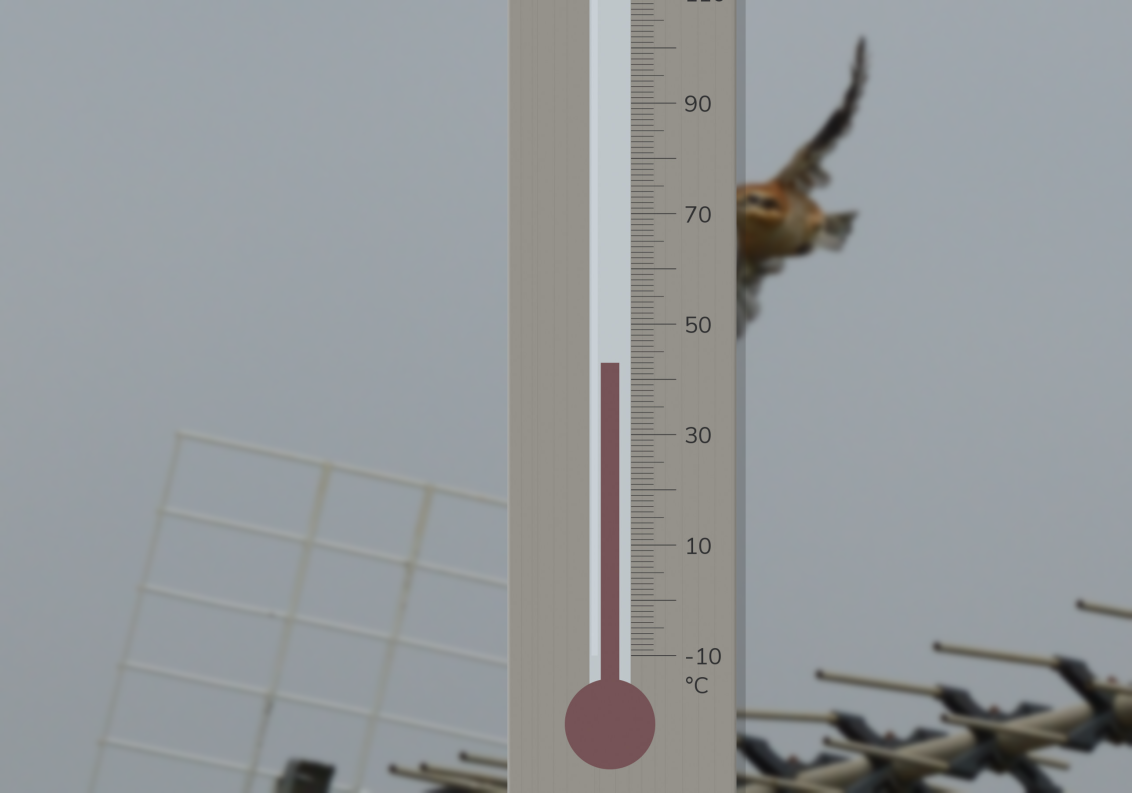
43,°C
